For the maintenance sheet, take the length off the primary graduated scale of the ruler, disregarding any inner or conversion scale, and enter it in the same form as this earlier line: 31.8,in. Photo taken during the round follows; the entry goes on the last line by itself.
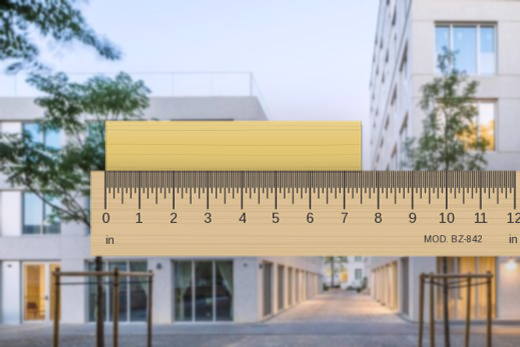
7.5,in
